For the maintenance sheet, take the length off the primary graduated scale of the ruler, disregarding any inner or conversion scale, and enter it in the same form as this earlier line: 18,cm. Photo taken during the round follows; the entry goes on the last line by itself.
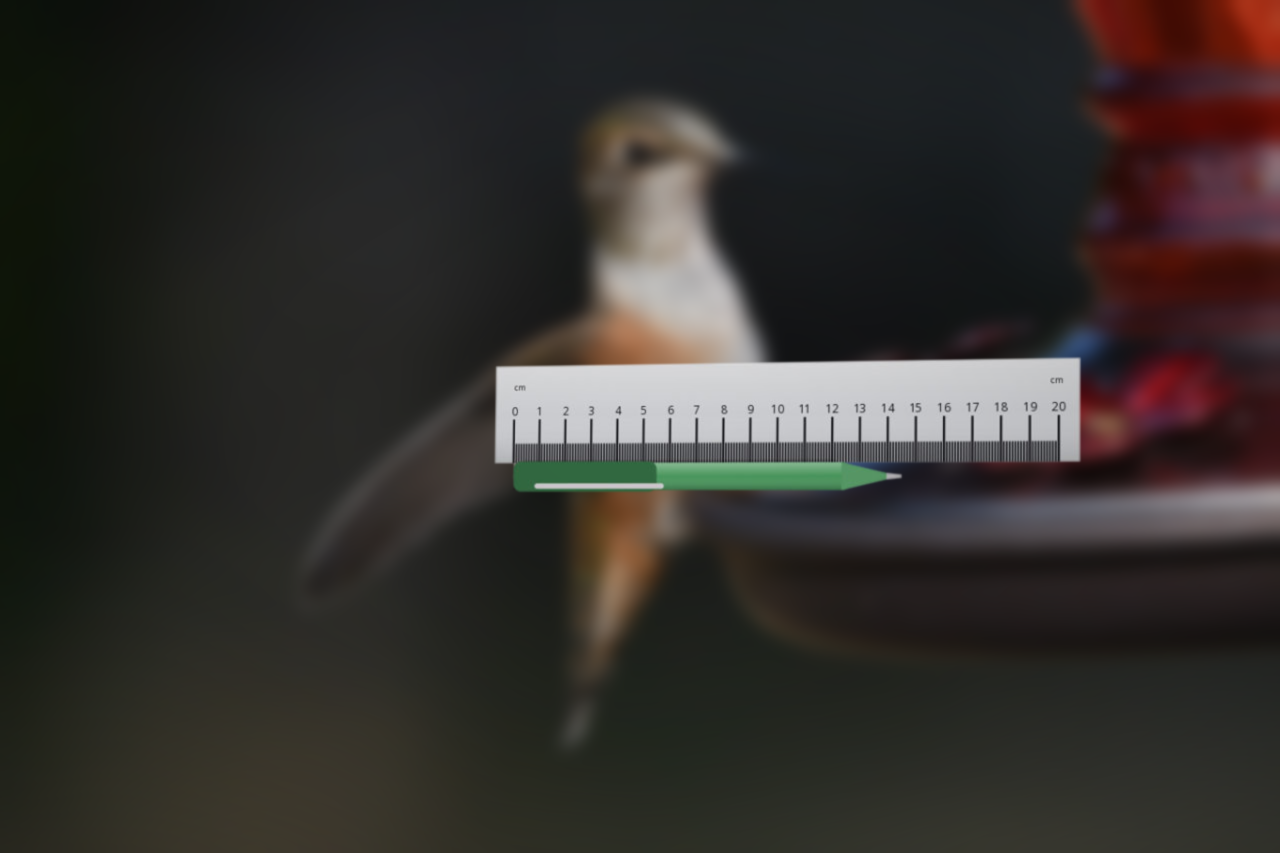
14.5,cm
